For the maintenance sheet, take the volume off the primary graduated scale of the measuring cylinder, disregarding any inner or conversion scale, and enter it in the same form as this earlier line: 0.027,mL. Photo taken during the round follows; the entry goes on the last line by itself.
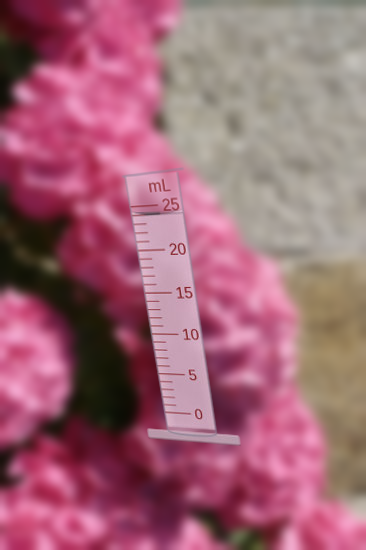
24,mL
